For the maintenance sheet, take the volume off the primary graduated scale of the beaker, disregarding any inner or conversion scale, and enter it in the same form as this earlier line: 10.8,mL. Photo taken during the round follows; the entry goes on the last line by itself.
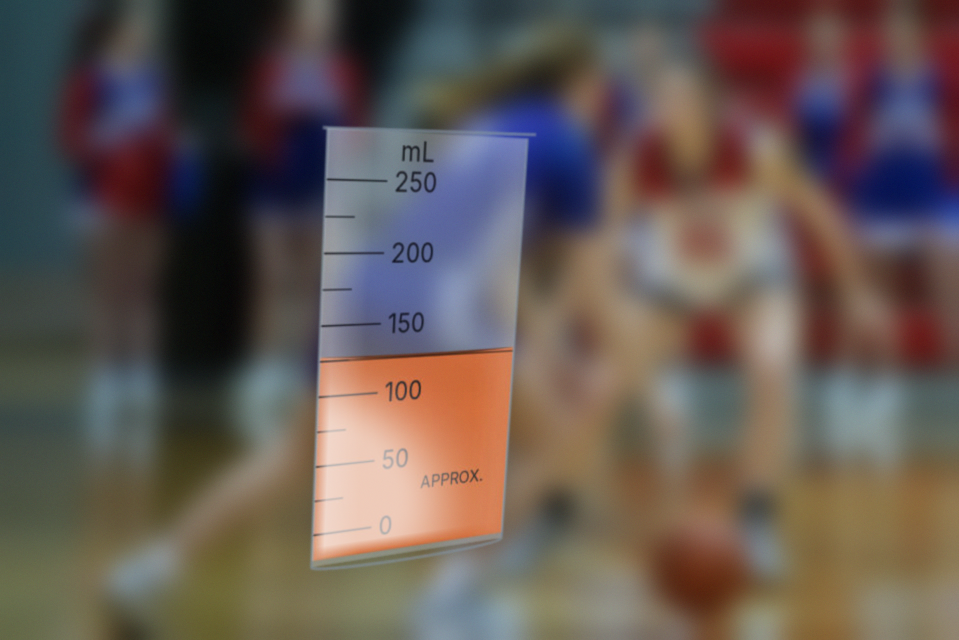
125,mL
